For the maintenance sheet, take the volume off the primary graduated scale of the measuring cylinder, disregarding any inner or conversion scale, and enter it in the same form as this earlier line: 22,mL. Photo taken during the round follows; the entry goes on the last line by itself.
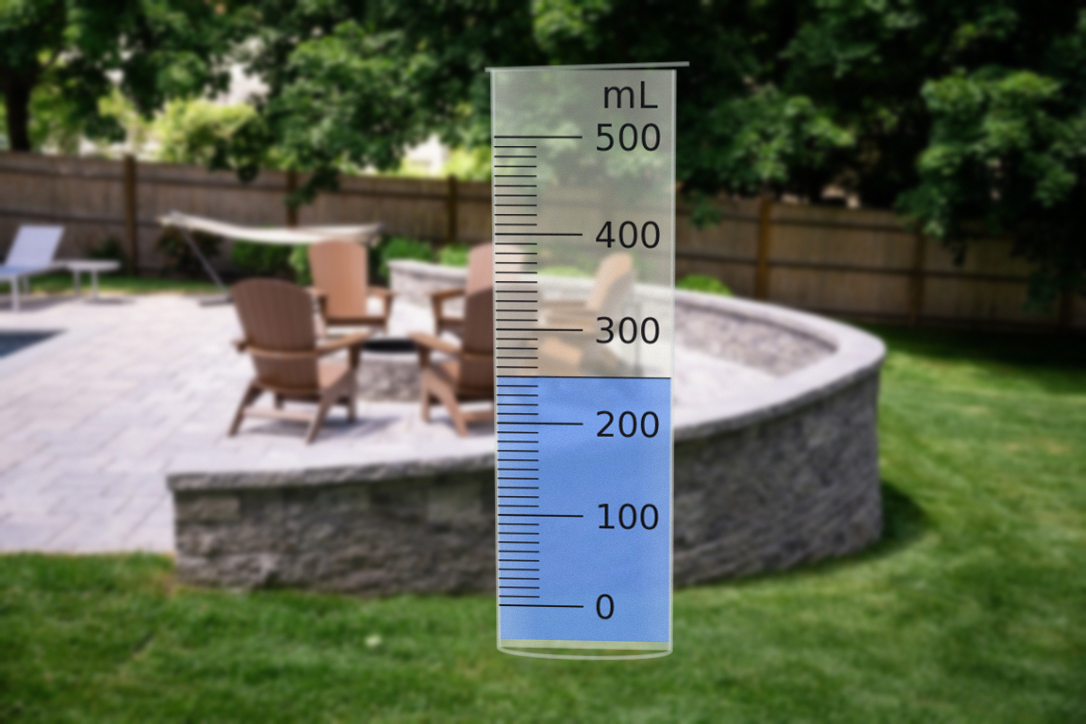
250,mL
